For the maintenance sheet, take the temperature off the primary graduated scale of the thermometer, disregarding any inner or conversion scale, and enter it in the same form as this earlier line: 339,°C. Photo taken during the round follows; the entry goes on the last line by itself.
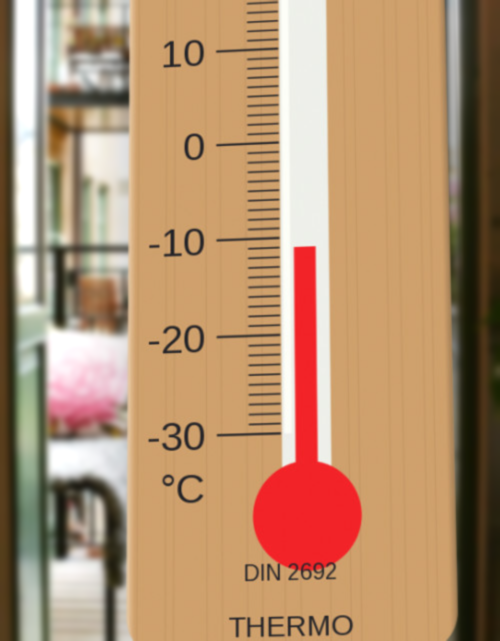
-11,°C
